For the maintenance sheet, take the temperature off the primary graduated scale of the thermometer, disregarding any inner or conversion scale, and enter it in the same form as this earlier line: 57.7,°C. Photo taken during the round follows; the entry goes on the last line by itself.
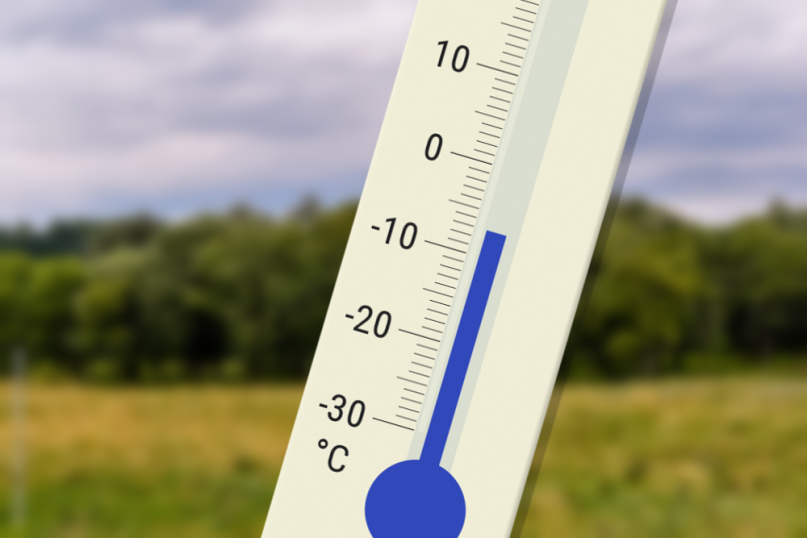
-7,°C
